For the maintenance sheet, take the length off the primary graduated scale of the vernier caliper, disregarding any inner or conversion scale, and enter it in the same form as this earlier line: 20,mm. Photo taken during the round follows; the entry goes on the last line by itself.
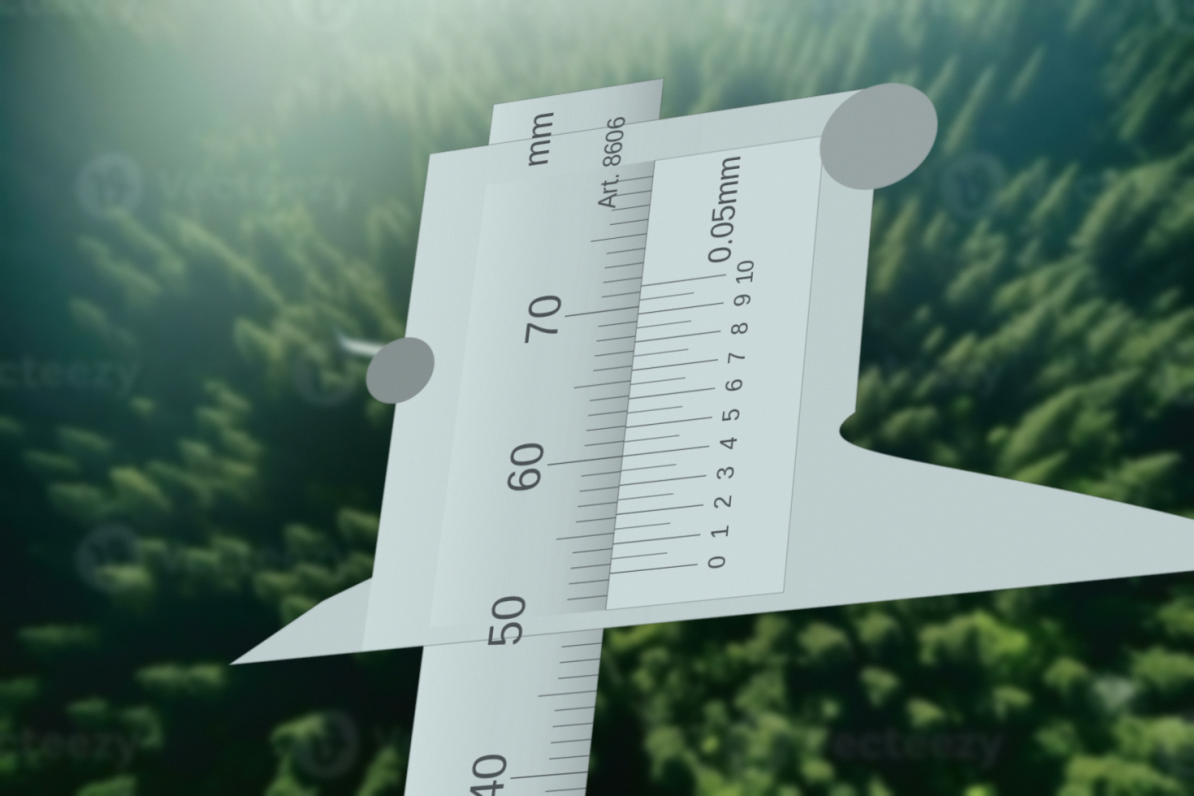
52.4,mm
